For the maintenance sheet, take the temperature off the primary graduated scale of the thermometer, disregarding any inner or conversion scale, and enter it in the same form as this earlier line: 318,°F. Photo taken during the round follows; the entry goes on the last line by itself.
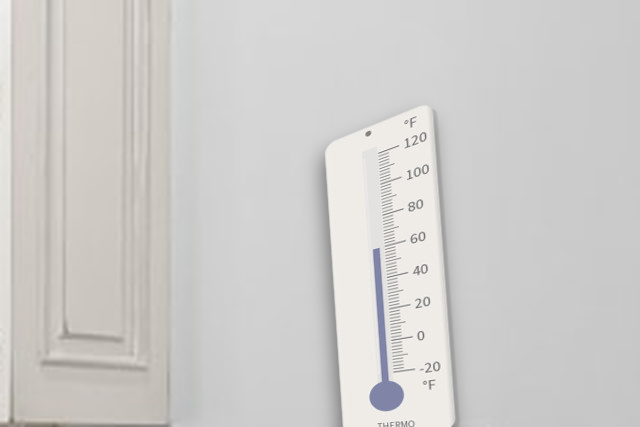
60,°F
